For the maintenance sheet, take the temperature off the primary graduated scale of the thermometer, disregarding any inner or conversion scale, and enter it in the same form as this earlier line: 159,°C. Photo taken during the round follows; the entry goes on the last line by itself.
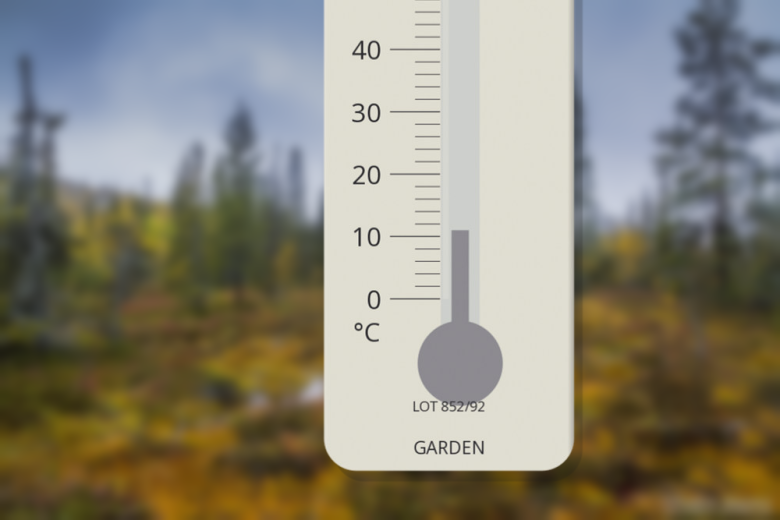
11,°C
